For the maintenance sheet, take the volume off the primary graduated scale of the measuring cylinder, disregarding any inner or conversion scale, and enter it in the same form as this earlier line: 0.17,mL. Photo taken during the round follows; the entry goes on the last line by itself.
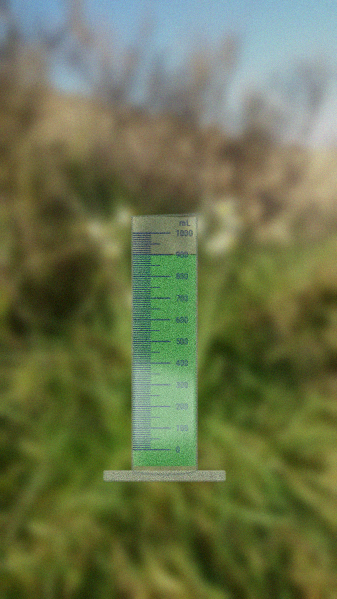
900,mL
